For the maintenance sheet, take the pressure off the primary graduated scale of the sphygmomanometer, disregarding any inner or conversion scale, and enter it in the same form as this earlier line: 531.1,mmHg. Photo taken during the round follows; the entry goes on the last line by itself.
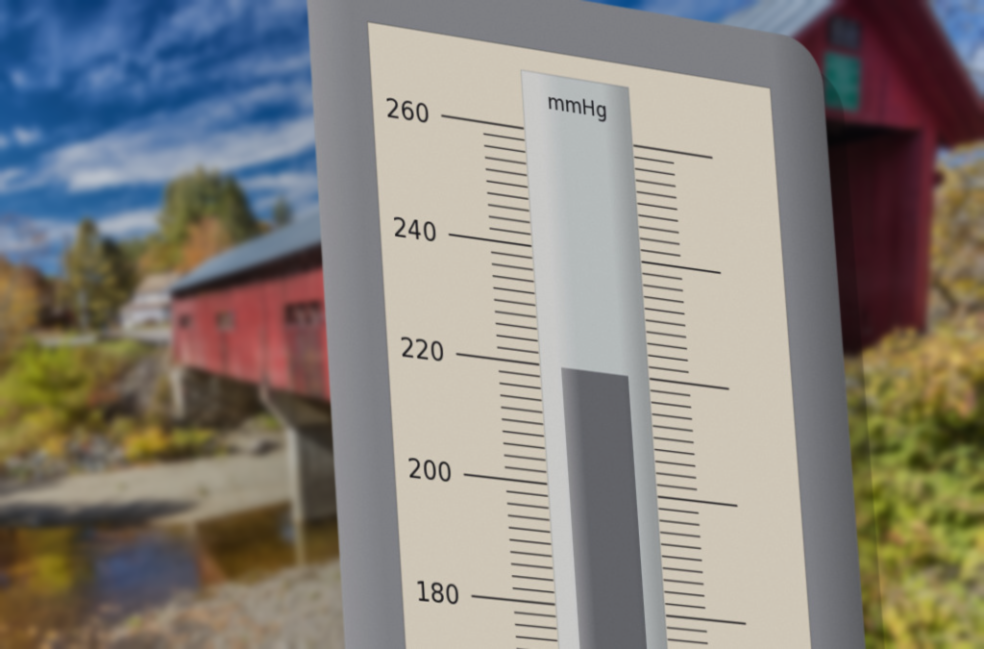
220,mmHg
